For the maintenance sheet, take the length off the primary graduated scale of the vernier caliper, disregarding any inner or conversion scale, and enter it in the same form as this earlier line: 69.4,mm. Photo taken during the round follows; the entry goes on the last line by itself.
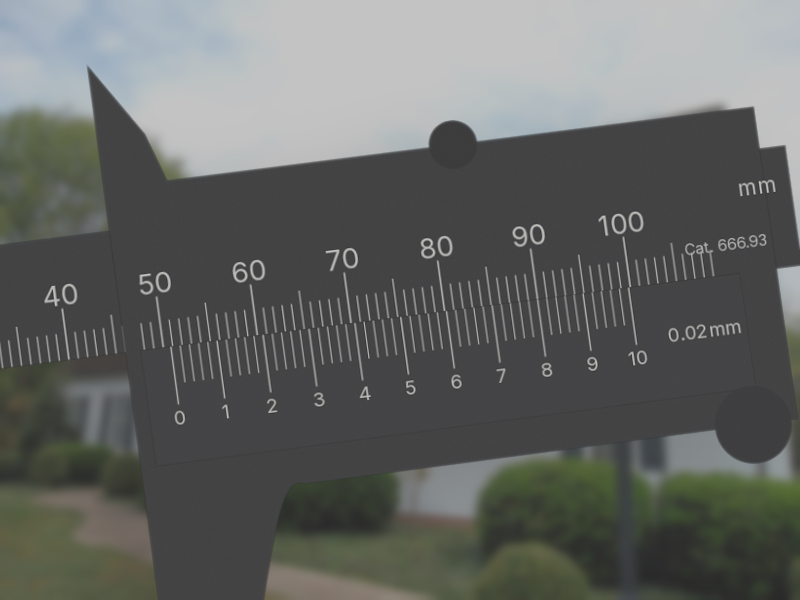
50.8,mm
